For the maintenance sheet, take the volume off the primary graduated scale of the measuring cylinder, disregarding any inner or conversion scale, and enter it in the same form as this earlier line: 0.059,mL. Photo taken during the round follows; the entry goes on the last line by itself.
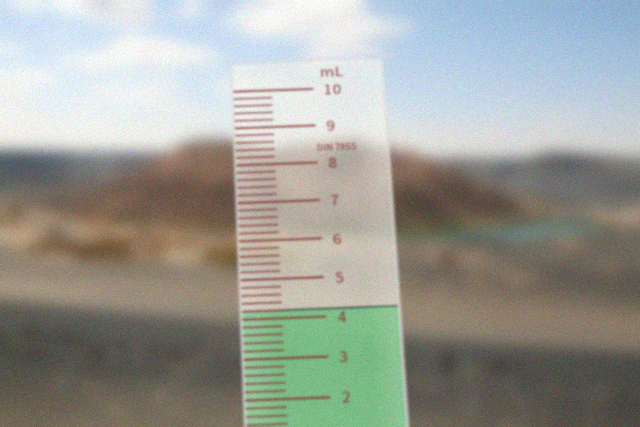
4.2,mL
